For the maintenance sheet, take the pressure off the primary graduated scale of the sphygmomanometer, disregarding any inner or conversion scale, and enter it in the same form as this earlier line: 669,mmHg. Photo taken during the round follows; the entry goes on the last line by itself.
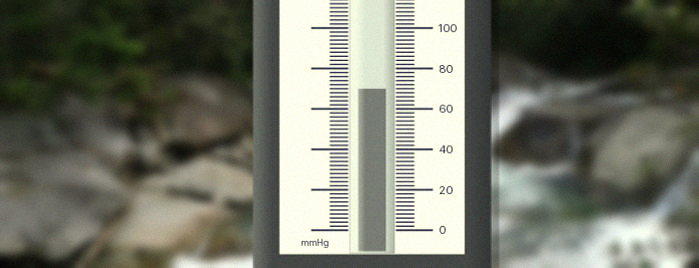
70,mmHg
